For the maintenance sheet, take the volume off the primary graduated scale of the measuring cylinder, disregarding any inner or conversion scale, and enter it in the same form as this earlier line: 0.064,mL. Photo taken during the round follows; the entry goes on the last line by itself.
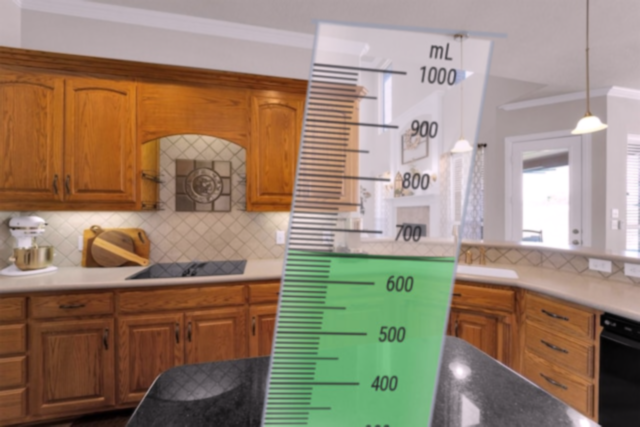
650,mL
